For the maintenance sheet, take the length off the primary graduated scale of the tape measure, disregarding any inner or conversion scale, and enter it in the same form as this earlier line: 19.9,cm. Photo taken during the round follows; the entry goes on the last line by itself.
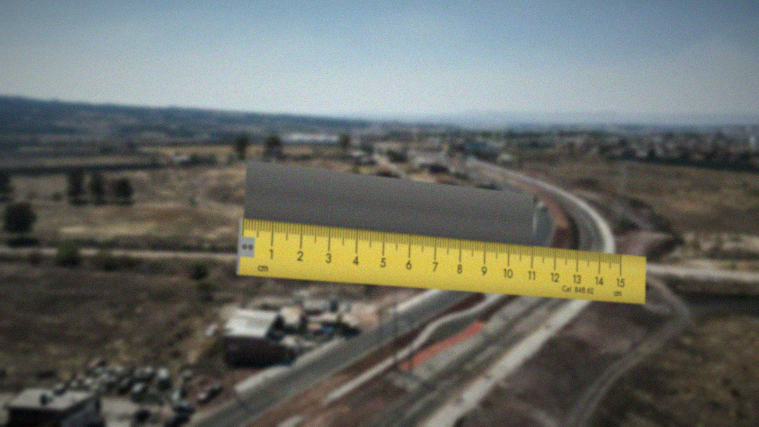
11,cm
